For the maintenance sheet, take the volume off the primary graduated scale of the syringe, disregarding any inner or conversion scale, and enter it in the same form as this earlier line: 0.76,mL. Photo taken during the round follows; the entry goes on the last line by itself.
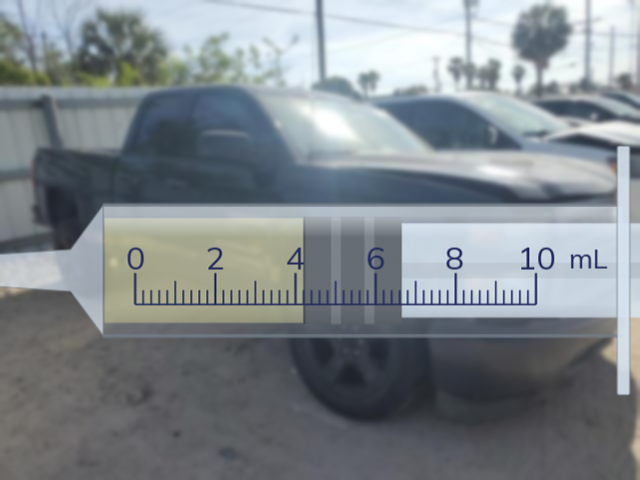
4.2,mL
